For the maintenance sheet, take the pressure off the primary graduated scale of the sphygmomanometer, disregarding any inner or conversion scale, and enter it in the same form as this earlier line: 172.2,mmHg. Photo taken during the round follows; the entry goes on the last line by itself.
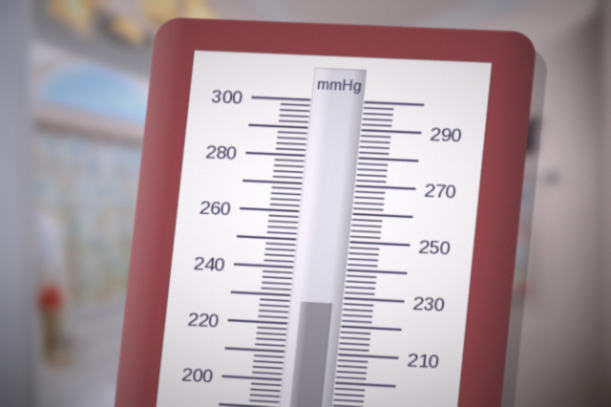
228,mmHg
